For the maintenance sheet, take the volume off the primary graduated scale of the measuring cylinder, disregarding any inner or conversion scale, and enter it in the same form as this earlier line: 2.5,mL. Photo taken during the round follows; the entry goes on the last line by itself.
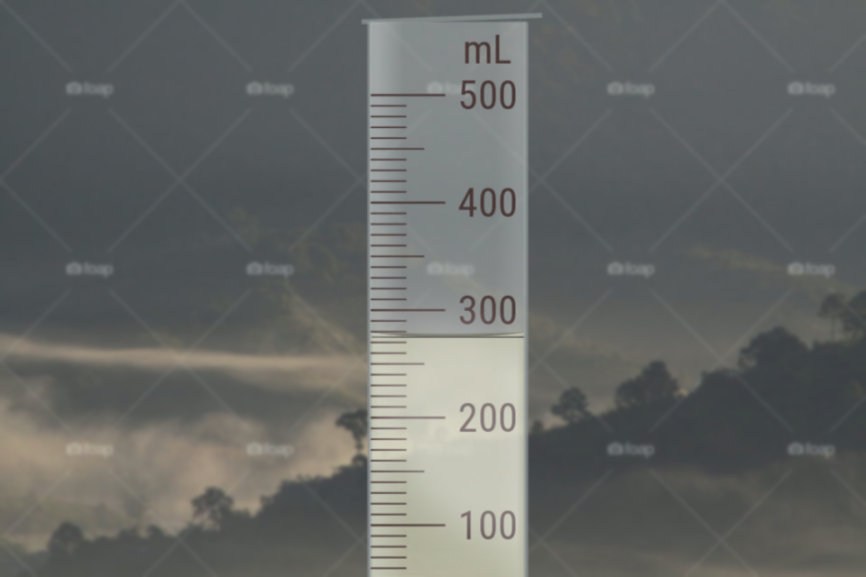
275,mL
